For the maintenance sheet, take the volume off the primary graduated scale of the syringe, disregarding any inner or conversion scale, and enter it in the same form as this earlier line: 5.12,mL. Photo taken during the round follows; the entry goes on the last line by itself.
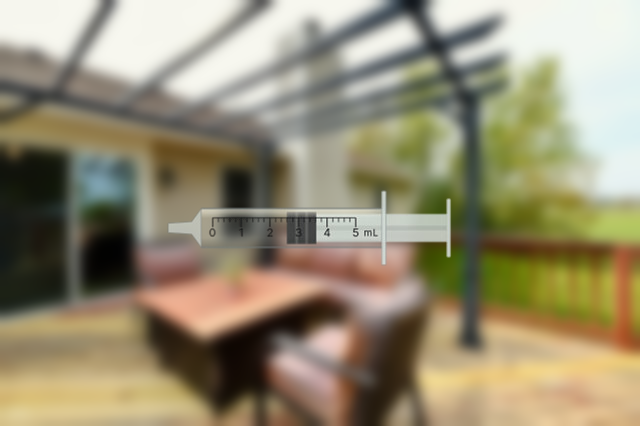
2.6,mL
